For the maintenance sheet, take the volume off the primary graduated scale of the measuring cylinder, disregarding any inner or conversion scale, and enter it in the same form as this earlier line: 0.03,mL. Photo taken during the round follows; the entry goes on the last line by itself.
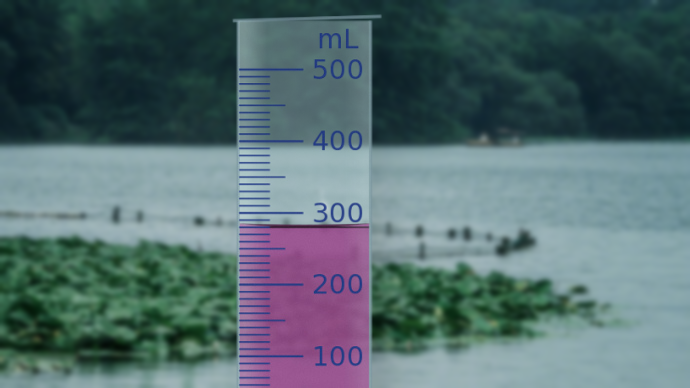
280,mL
